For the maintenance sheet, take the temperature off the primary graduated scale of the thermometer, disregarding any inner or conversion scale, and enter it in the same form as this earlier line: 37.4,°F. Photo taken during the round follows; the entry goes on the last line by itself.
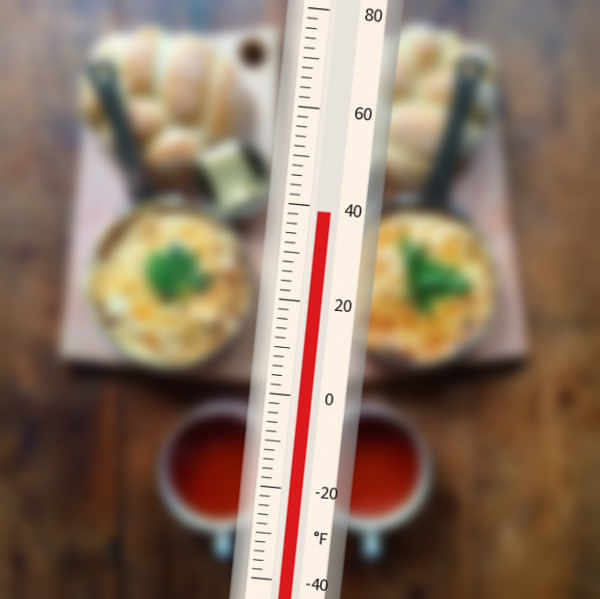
39,°F
